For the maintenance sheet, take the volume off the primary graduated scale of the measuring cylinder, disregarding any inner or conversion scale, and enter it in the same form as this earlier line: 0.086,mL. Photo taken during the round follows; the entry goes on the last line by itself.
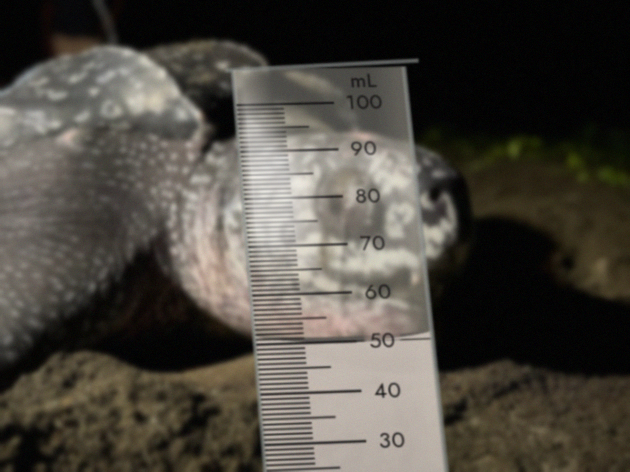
50,mL
